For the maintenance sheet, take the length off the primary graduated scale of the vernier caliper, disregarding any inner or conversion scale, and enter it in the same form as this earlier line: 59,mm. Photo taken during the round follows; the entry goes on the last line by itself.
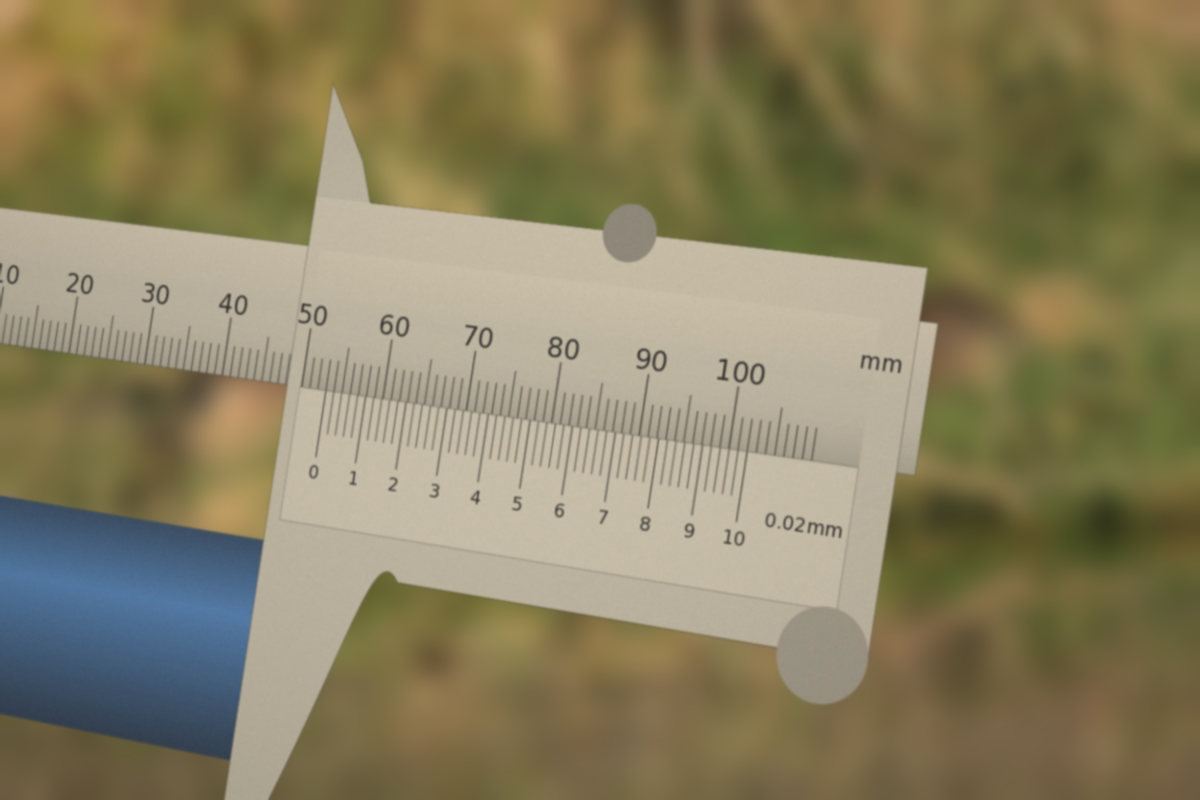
53.0,mm
